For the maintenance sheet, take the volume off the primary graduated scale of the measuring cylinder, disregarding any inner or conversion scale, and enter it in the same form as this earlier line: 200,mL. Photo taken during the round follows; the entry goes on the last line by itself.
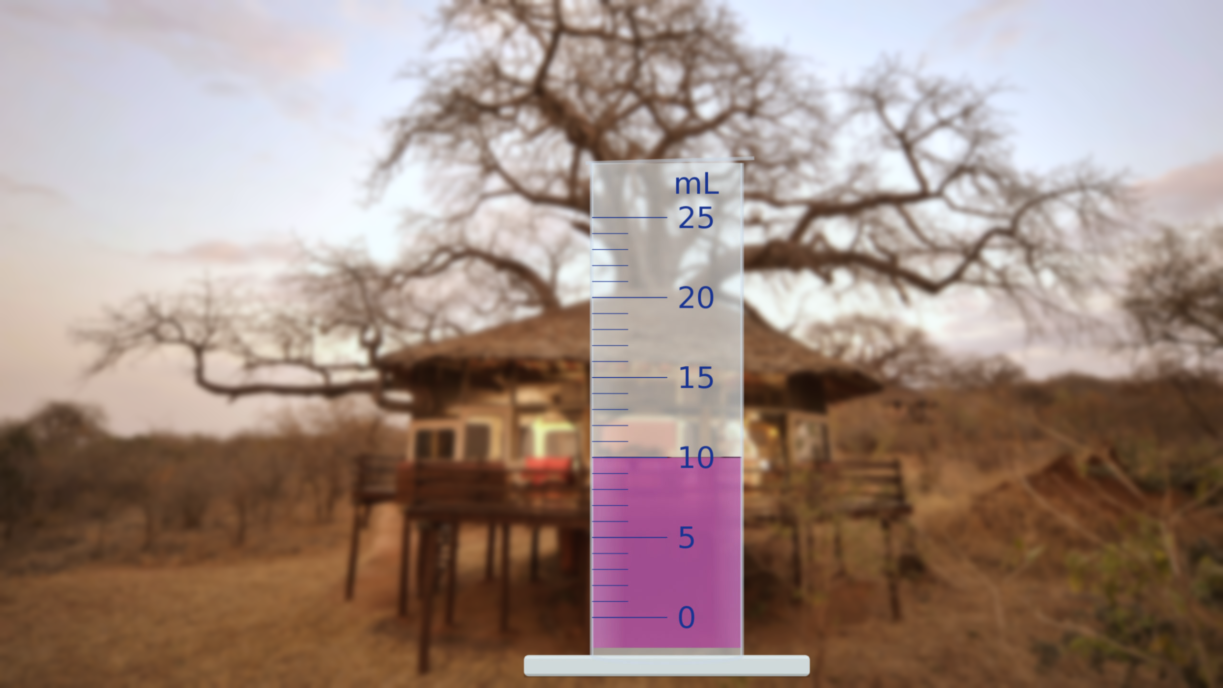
10,mL
